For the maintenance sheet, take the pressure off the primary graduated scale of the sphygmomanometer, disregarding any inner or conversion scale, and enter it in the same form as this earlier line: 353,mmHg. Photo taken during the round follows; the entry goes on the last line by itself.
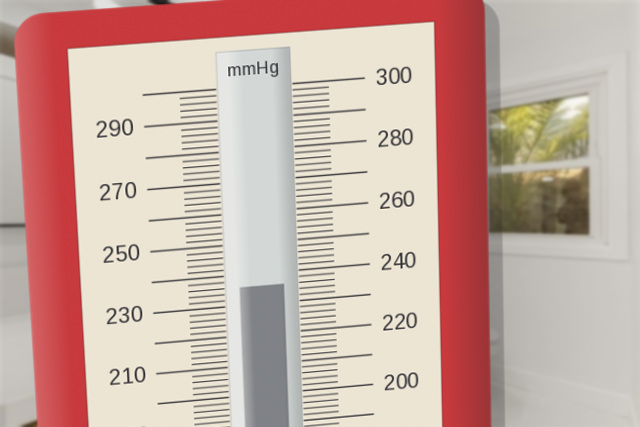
236,mmHg
